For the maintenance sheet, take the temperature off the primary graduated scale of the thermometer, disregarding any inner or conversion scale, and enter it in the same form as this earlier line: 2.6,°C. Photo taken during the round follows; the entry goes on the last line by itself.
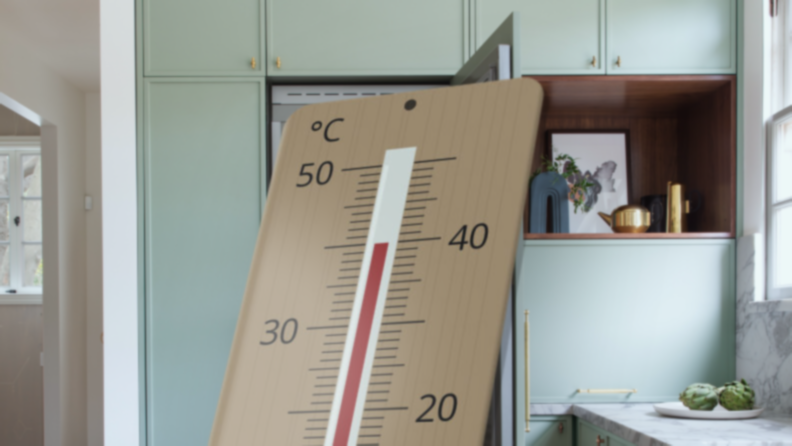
40,°C
